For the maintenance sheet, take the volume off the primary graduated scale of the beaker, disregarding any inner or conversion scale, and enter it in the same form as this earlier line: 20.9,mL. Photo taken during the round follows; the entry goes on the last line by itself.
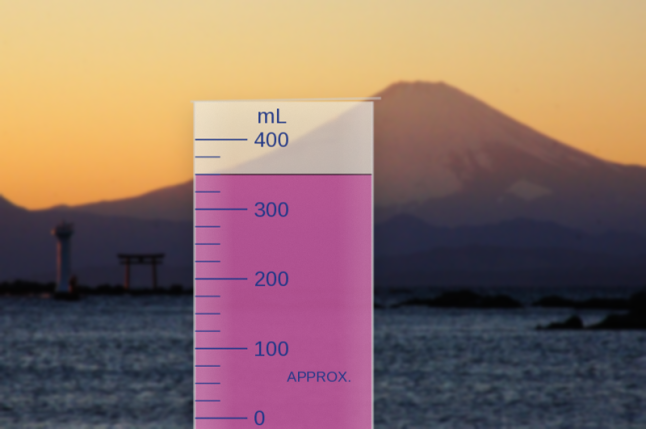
350,mL
